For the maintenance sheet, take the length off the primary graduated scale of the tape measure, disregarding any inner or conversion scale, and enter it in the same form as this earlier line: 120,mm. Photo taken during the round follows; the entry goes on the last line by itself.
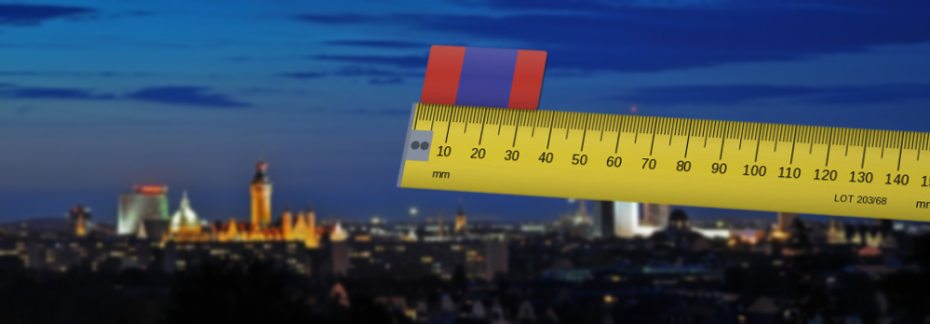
35,mm
